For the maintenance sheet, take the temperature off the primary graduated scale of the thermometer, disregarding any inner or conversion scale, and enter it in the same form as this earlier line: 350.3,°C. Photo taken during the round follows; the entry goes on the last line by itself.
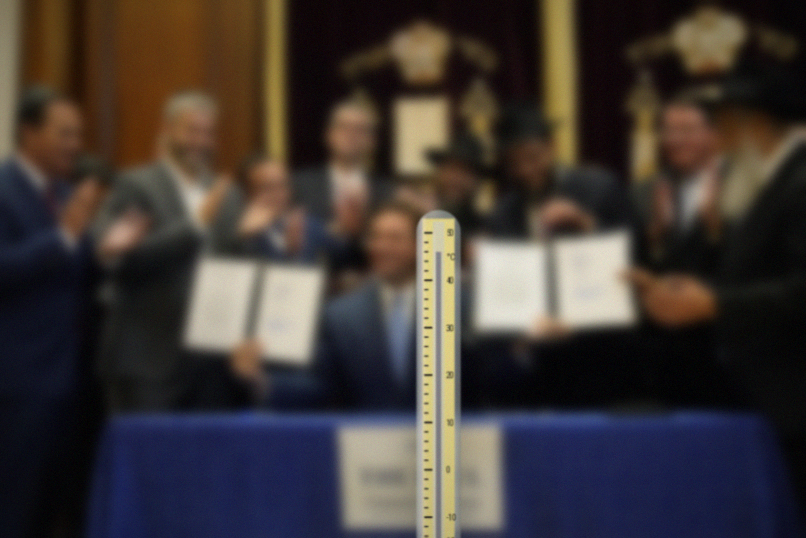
46,°C
